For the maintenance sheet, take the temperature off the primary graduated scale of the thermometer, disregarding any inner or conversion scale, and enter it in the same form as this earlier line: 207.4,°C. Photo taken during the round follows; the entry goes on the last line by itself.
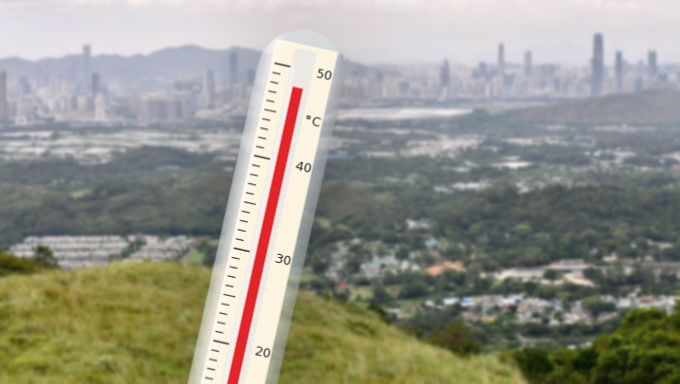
48,°C
